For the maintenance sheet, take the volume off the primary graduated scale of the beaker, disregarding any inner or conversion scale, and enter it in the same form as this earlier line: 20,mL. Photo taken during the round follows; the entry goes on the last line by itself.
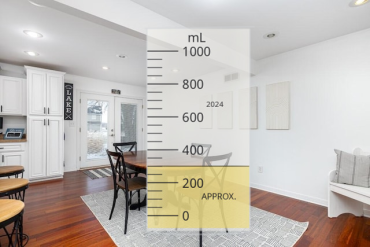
300,mL
